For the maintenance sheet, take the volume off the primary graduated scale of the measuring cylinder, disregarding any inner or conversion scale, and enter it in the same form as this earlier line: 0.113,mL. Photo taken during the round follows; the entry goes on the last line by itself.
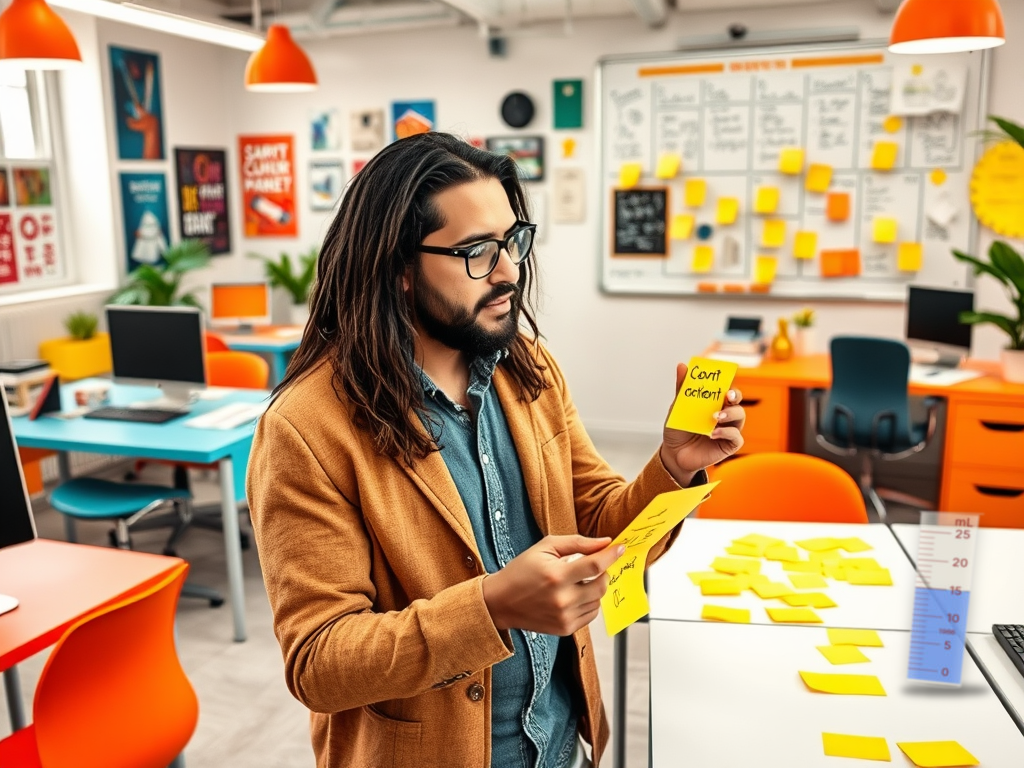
15,mL
